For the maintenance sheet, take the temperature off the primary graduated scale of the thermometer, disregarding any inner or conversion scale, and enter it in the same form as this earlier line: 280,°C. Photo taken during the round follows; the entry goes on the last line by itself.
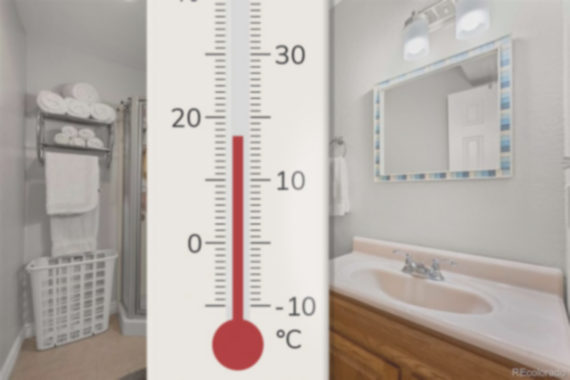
17,°C
